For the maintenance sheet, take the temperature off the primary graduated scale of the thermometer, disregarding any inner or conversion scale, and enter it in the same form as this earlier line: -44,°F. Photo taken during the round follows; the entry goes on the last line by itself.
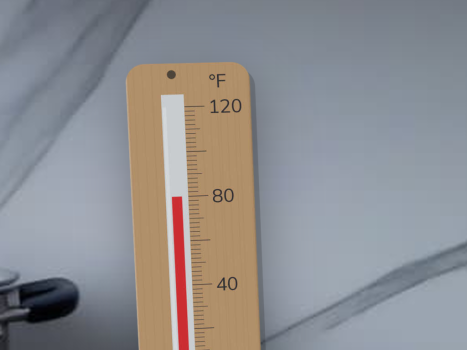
80,°F
